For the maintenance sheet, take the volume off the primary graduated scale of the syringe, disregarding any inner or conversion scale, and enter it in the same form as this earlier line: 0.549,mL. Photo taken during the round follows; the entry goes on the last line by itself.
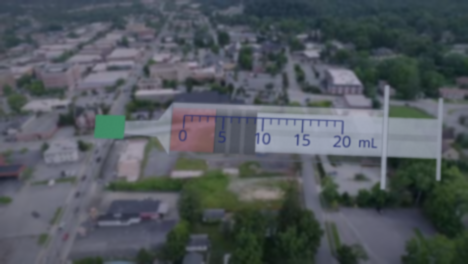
4,mL
